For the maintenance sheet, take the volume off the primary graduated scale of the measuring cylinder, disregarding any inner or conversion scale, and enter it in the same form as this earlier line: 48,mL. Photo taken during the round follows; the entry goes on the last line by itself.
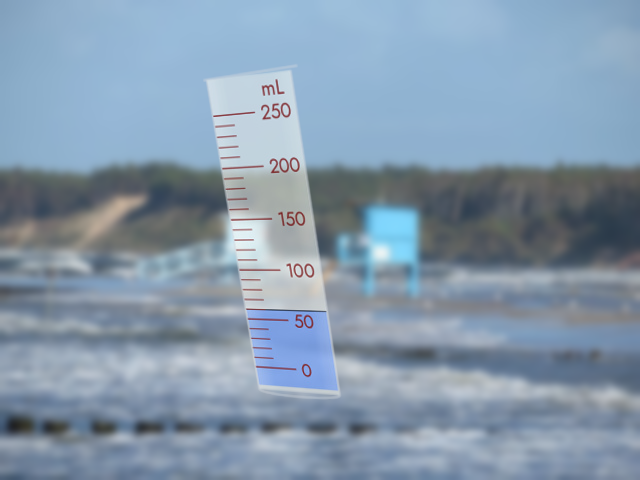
60,mL
